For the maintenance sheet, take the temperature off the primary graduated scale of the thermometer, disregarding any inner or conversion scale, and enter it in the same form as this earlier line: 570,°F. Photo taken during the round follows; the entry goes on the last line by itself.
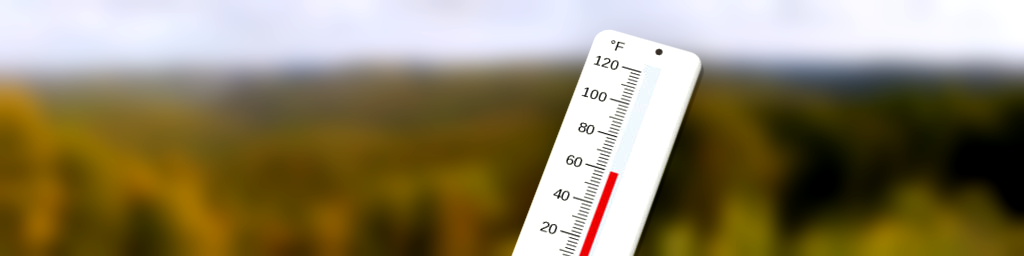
60,°F
